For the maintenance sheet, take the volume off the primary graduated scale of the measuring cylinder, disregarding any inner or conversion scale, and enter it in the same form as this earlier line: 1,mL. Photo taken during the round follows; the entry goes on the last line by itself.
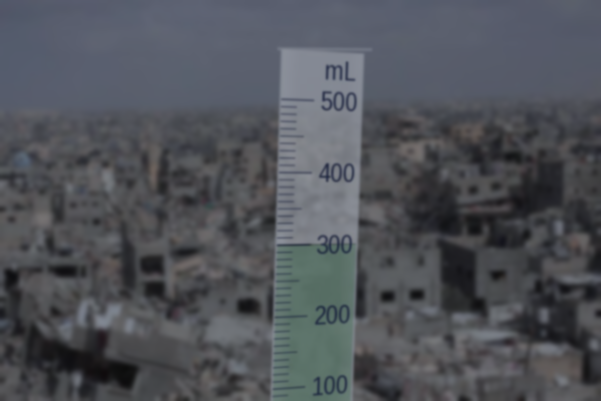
300,mL
